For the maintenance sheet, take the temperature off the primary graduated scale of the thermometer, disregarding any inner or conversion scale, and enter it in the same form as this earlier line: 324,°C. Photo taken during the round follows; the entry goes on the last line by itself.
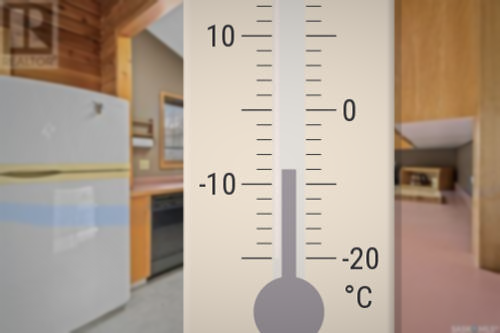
-8,°C
